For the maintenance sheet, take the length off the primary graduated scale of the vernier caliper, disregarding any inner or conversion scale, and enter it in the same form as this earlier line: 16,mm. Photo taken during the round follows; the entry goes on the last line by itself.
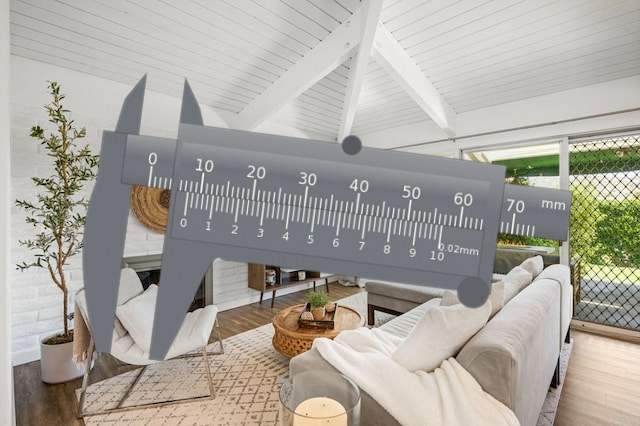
7.5,mm
